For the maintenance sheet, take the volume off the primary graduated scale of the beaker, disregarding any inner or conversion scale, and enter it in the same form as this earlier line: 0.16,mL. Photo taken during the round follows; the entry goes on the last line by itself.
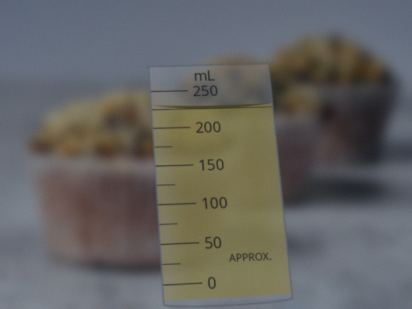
225,mL
